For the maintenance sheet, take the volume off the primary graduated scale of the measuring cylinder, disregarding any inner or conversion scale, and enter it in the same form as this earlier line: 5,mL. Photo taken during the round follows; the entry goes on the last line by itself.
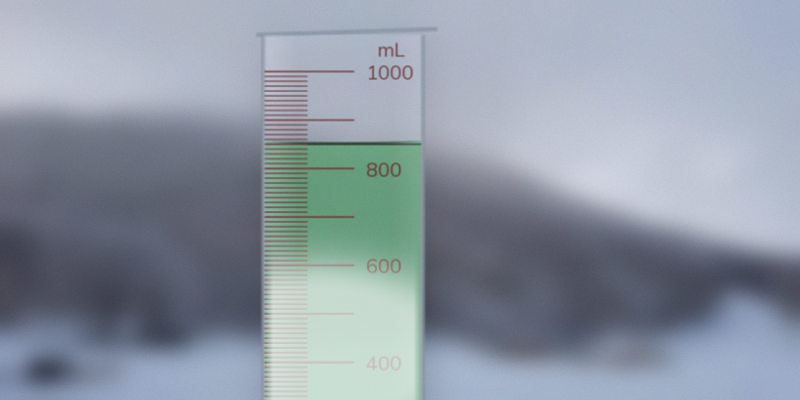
850,mL
